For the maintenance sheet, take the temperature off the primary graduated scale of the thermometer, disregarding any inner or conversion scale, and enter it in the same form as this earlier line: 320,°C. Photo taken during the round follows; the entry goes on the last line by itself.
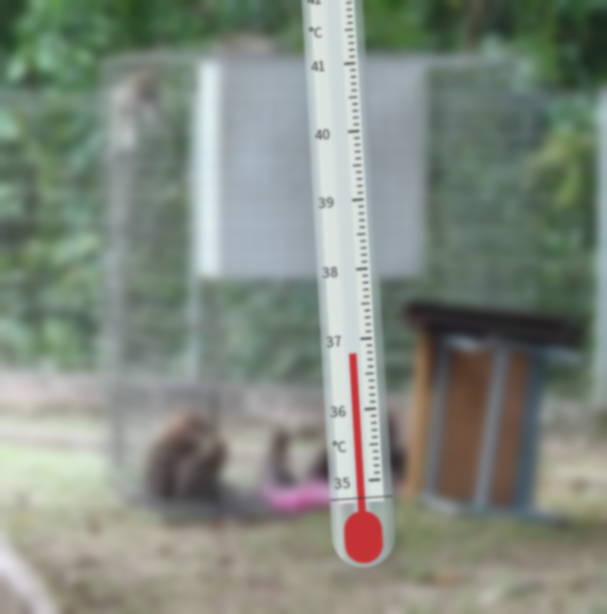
36.8,°C
